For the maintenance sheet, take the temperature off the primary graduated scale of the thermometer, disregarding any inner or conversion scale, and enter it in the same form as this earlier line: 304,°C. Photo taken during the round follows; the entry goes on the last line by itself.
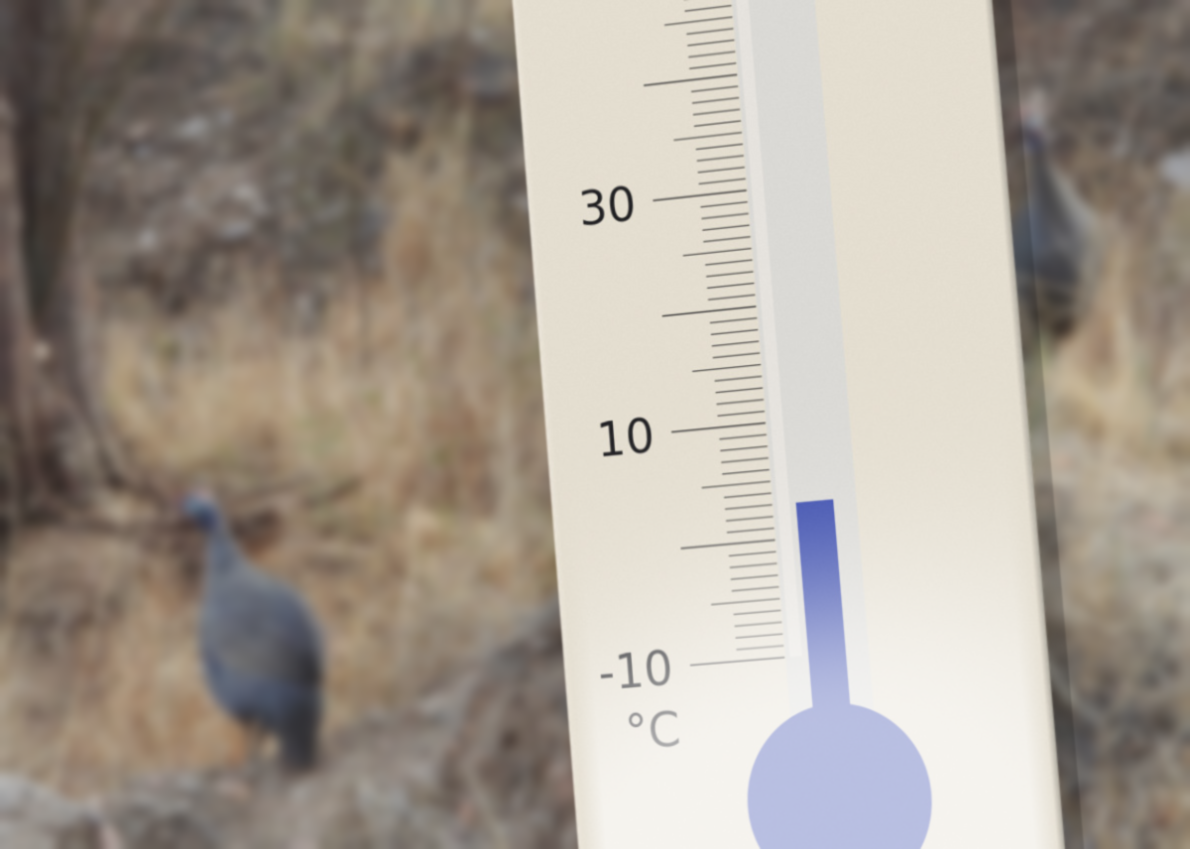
3,°C
